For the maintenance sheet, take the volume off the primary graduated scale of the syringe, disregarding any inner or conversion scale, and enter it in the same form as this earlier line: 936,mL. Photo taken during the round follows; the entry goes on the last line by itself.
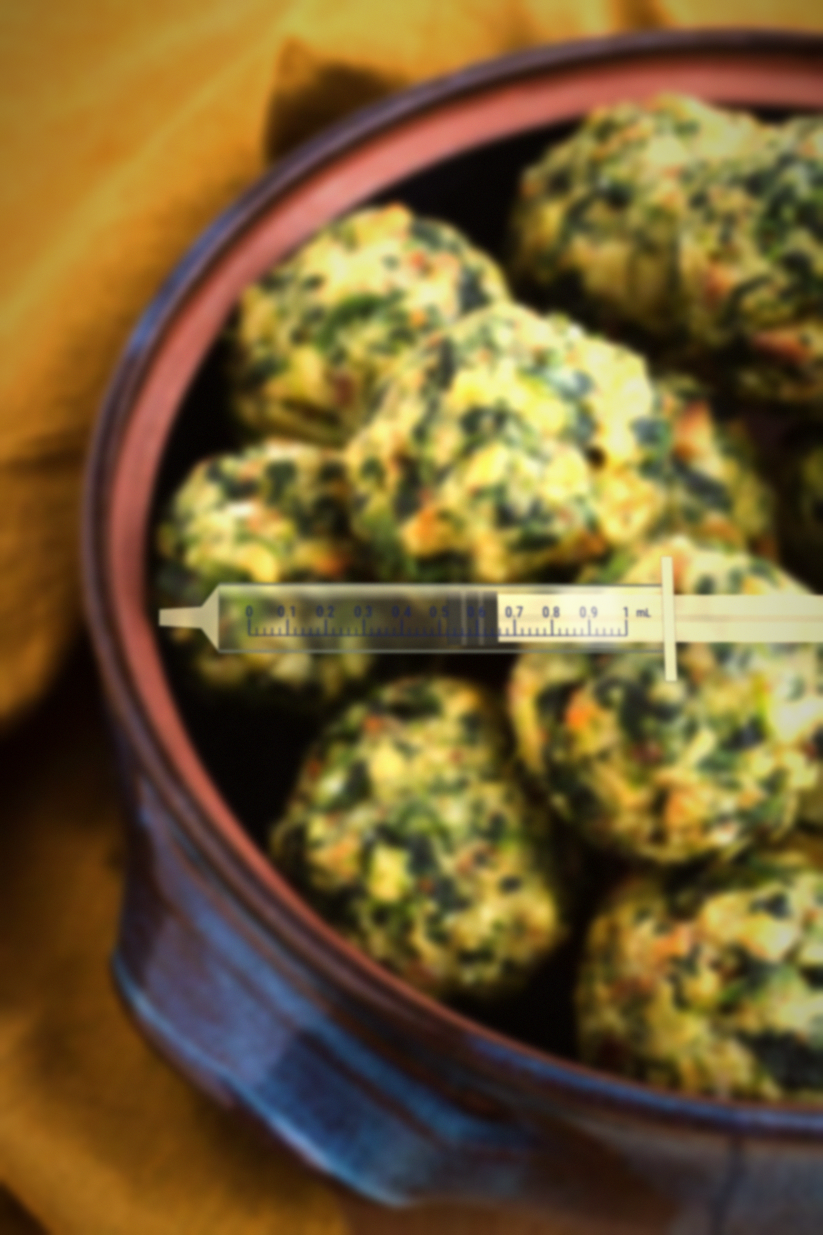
0.52,mL
